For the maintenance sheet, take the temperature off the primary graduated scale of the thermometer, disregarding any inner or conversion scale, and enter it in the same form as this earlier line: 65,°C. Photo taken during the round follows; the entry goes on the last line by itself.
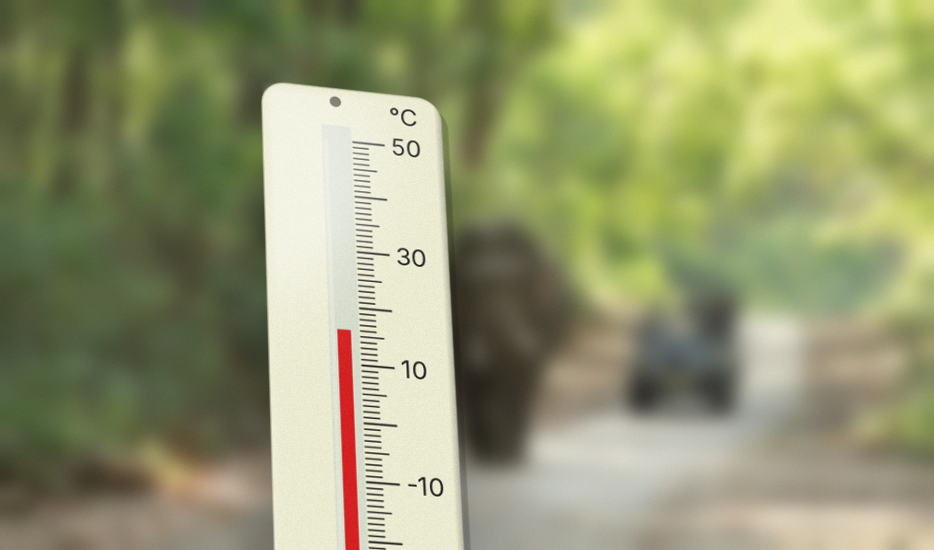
16,°C
